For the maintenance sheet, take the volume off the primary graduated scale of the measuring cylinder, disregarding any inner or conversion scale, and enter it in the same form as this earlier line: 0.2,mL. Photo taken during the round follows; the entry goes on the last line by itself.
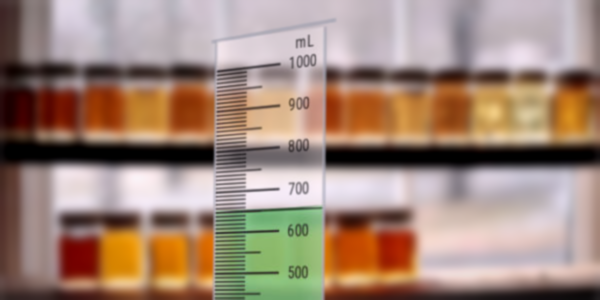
650,mL
